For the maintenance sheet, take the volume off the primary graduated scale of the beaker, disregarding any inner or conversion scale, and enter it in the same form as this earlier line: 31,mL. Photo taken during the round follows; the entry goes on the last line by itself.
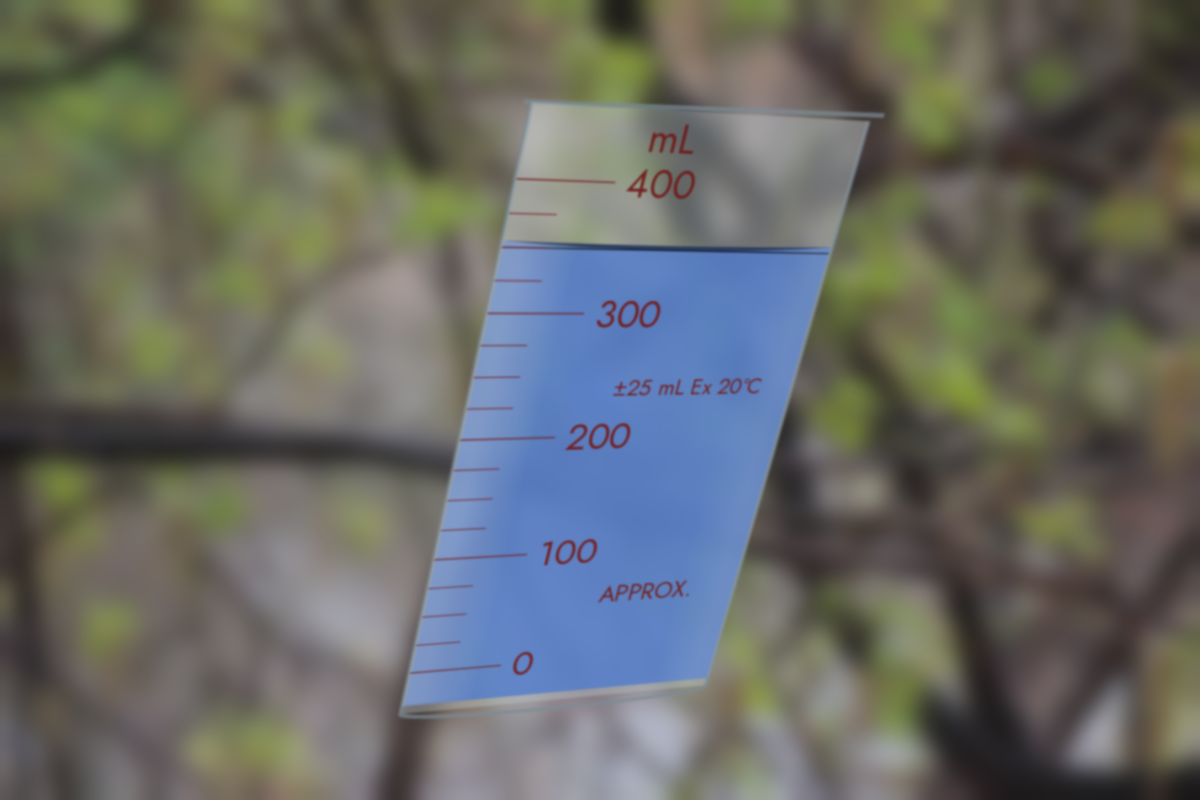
350,mL
